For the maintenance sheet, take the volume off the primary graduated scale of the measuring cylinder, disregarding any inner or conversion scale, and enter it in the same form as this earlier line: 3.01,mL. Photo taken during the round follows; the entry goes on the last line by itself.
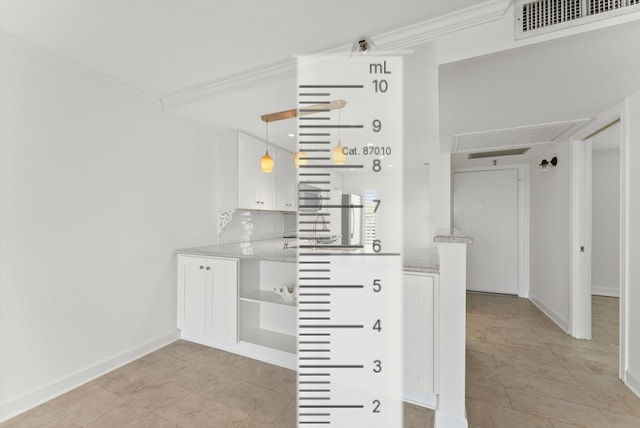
5.8,mL
